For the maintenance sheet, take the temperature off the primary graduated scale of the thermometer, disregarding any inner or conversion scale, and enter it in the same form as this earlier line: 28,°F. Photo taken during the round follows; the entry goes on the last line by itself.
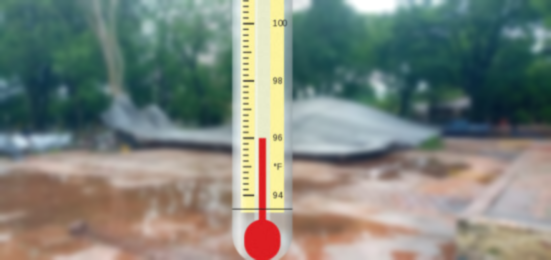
96,°F
